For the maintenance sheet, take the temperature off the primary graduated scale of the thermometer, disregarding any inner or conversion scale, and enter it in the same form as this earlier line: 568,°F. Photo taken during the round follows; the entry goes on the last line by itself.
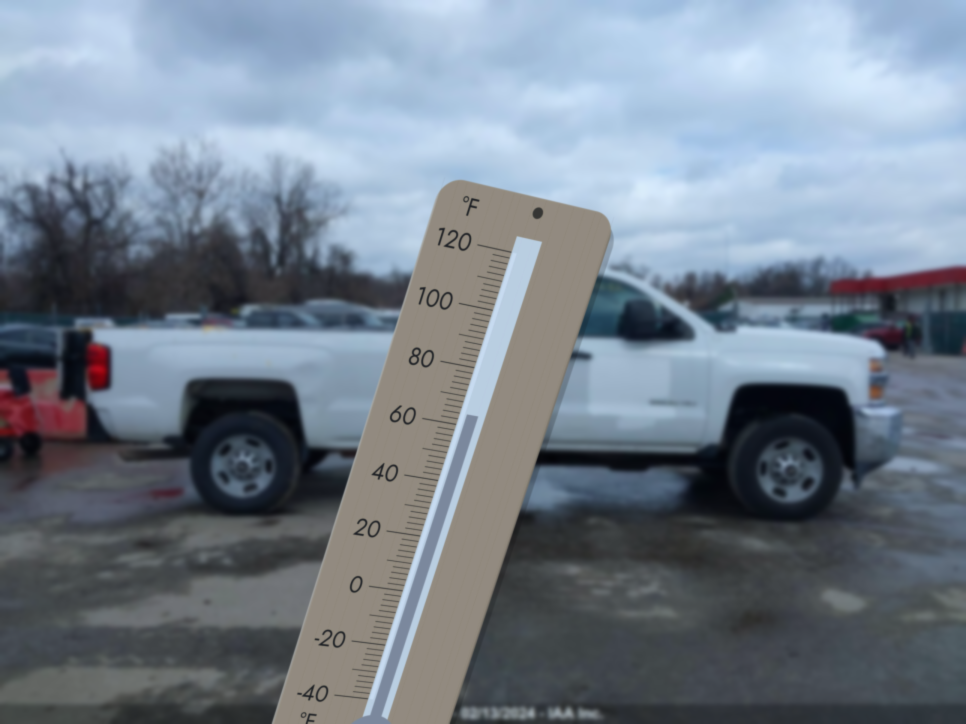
64,°F
